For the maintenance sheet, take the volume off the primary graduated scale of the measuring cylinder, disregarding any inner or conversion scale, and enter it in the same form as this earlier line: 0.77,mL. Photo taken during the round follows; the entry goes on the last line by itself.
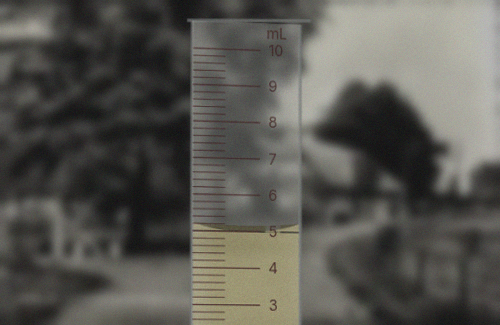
5,mL
